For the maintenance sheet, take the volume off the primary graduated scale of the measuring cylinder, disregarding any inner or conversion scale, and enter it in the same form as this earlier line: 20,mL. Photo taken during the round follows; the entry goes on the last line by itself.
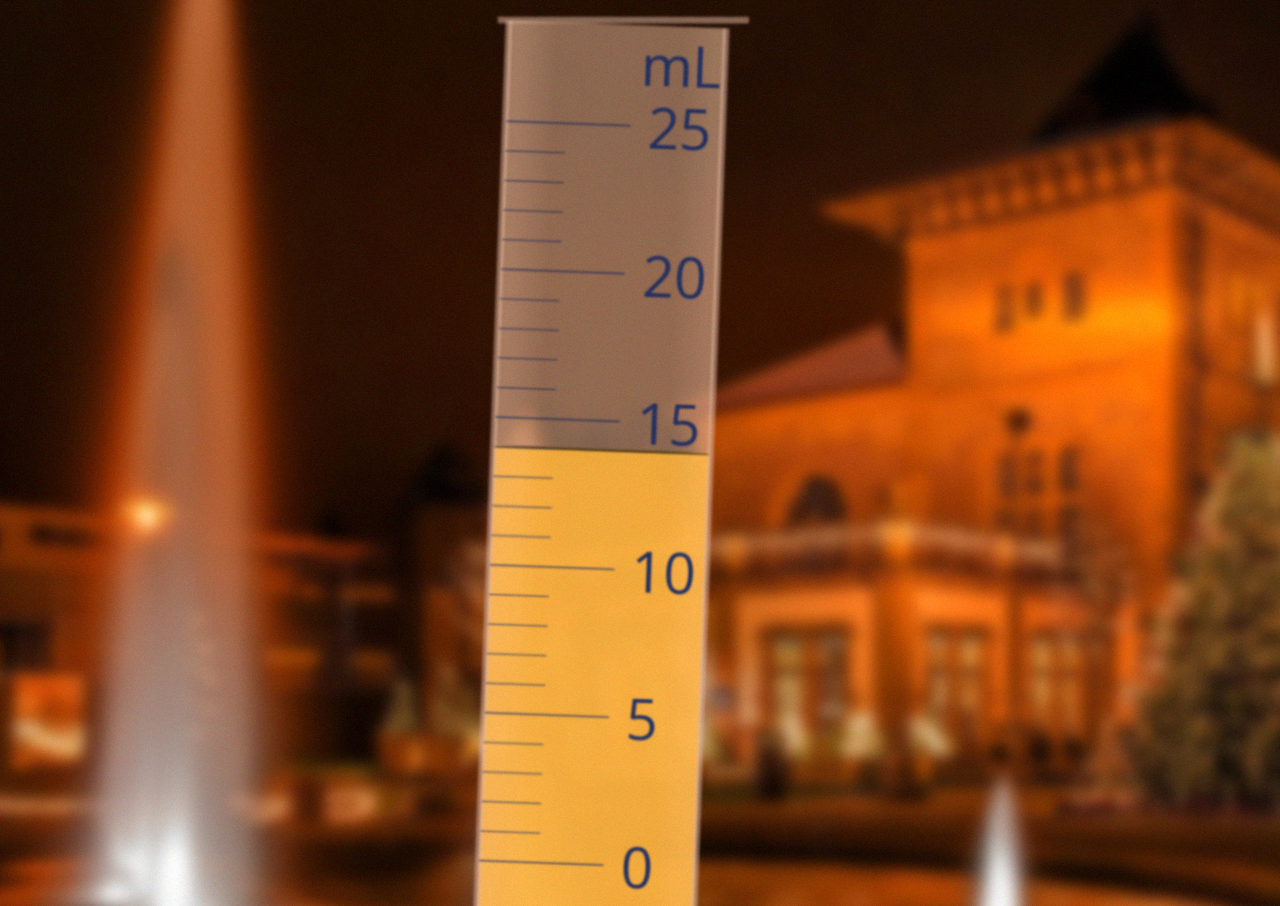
14,mL
